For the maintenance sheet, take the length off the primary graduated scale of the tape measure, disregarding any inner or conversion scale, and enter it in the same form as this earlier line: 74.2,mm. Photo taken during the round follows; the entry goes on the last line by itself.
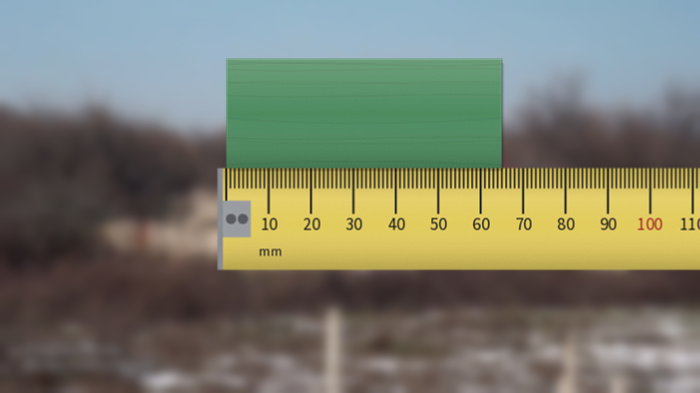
65,mm
